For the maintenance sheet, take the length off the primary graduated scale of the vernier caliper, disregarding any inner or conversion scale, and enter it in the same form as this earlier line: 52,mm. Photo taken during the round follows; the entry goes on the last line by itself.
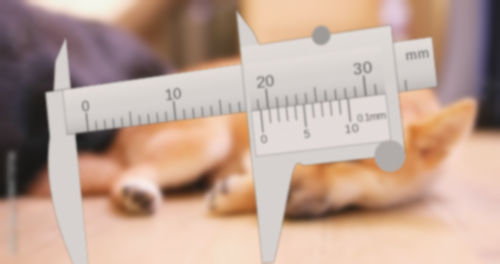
19.2,mm
